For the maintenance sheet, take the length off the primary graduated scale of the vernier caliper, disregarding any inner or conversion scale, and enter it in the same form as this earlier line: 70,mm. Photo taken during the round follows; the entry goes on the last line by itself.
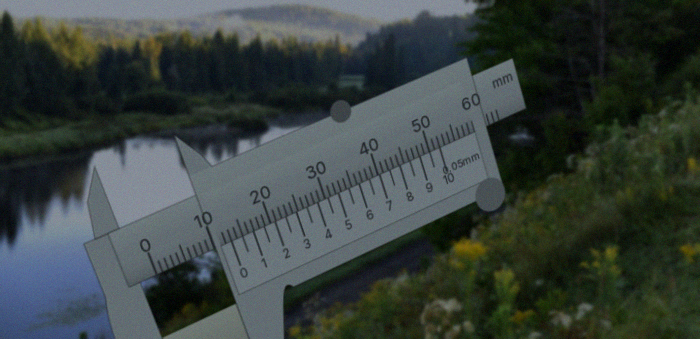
13.0,mm
